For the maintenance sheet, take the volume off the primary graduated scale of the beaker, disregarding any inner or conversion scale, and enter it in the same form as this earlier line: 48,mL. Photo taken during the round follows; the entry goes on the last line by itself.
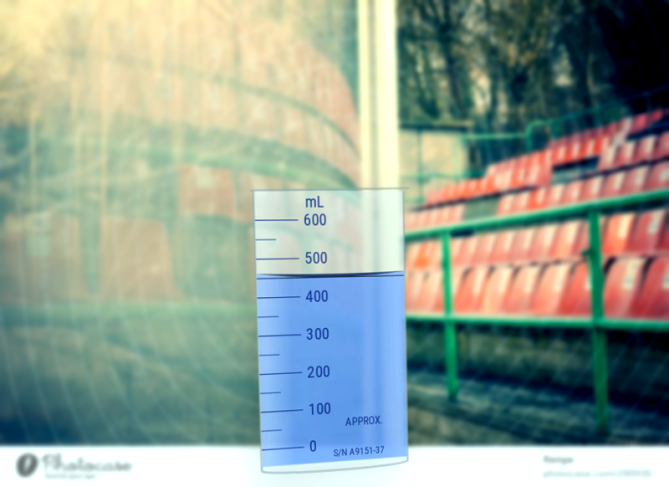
450,mL
